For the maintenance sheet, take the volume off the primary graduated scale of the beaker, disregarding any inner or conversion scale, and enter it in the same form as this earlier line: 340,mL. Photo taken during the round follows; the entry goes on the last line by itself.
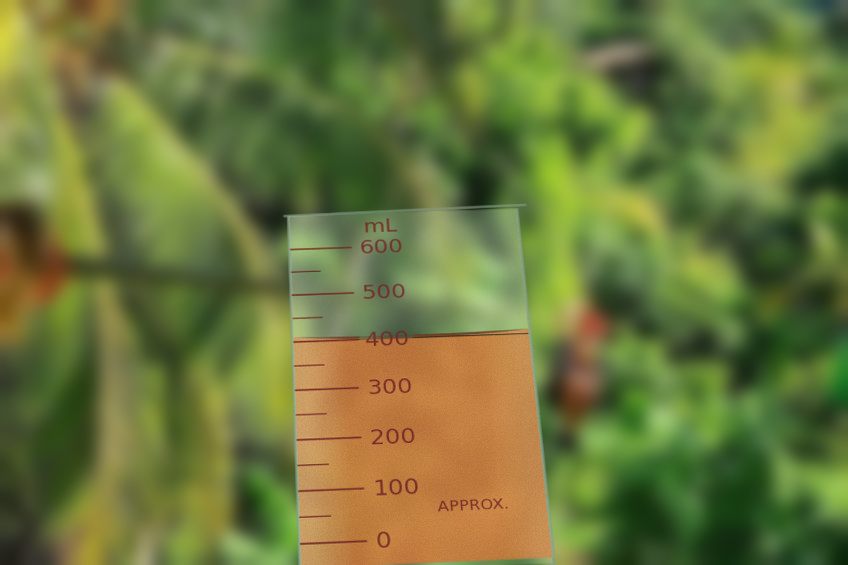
400,mL
